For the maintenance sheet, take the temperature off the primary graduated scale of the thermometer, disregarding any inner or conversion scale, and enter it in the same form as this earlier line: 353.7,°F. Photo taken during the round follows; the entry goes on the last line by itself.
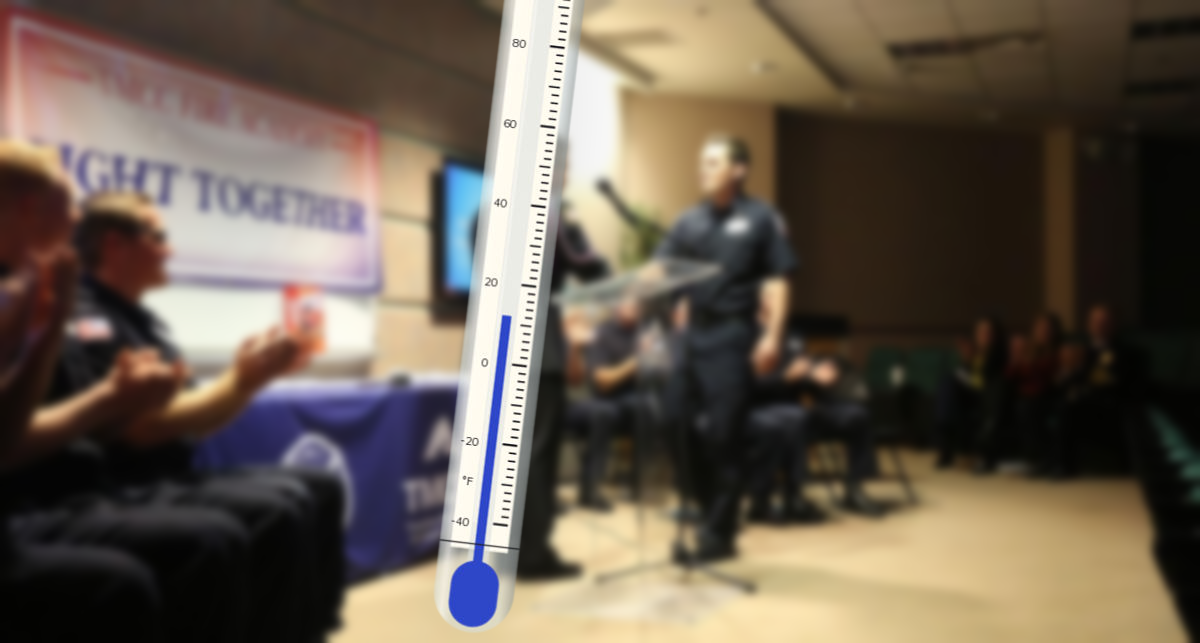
12,°F
